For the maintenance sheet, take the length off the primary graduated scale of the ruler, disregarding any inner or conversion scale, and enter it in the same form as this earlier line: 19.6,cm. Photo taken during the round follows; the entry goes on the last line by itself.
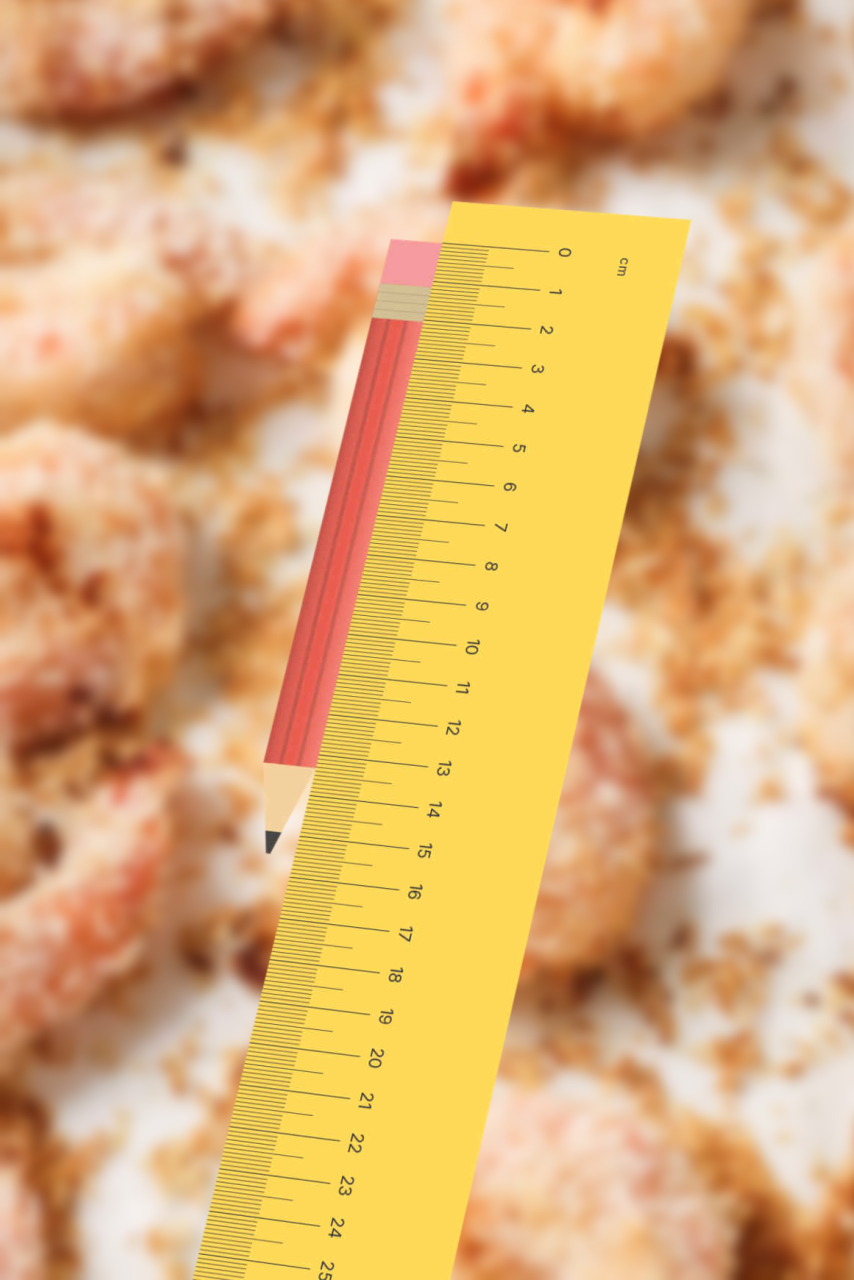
15.5,cm
